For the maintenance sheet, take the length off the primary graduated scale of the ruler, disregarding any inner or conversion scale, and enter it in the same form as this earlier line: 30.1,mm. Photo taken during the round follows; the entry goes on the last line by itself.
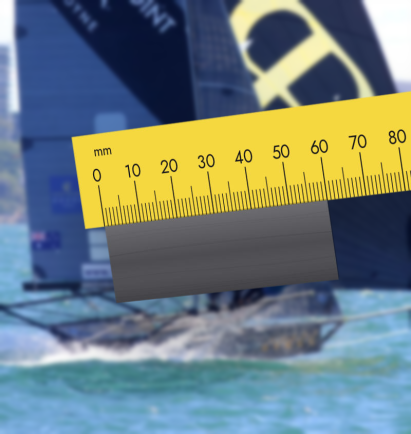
60,mm
